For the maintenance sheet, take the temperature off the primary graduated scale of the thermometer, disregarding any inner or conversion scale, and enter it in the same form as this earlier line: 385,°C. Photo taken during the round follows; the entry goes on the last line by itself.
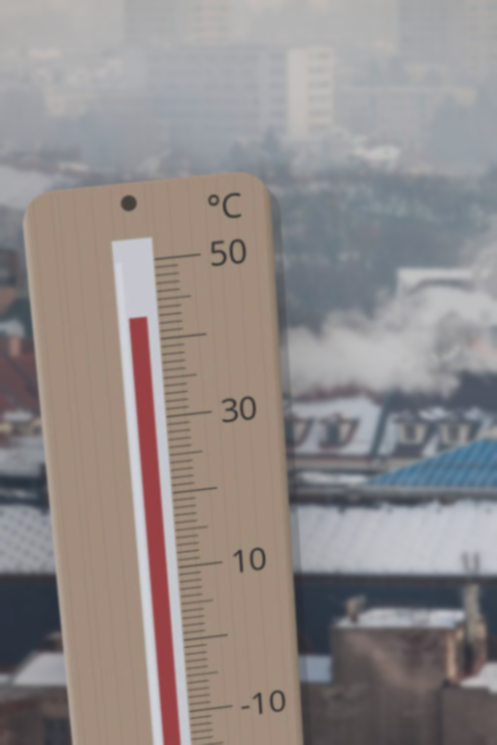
43,°C
